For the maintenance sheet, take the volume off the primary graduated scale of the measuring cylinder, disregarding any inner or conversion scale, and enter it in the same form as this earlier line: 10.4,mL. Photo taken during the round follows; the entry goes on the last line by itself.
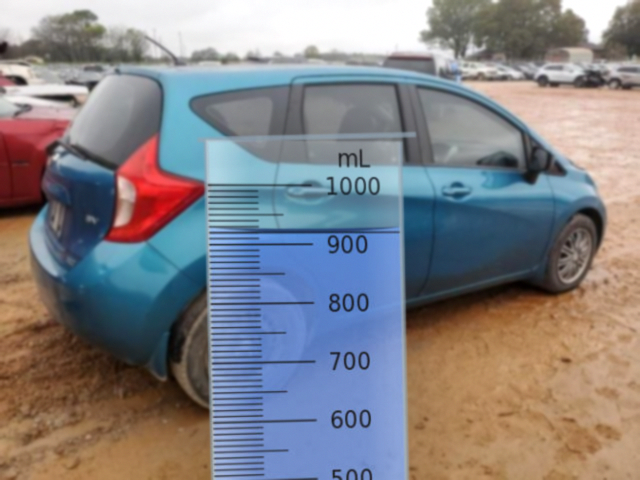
920,mL
